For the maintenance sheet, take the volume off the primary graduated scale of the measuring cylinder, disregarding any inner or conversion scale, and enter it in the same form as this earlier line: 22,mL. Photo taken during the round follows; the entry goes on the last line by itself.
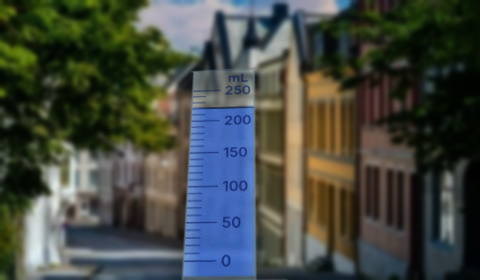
220,mL
